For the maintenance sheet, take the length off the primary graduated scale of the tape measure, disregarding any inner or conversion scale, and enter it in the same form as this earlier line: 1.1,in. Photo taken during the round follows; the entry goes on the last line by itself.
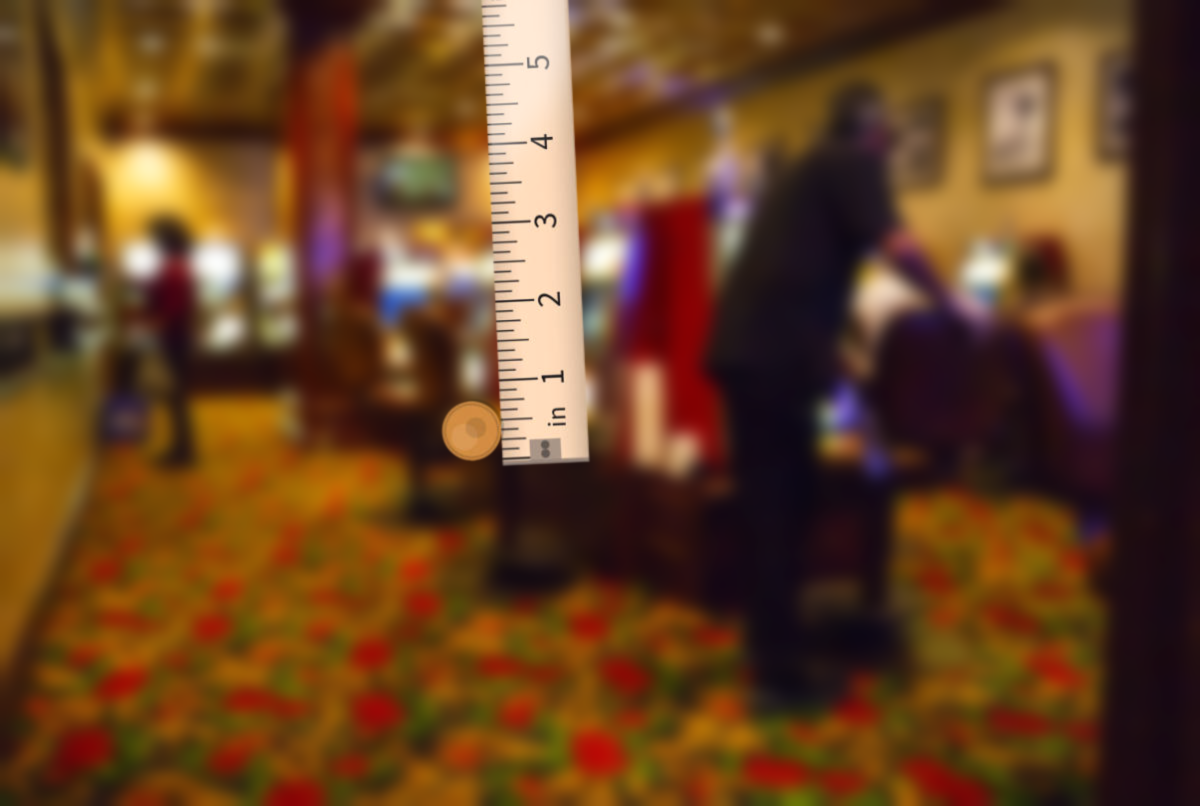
0.75,in
